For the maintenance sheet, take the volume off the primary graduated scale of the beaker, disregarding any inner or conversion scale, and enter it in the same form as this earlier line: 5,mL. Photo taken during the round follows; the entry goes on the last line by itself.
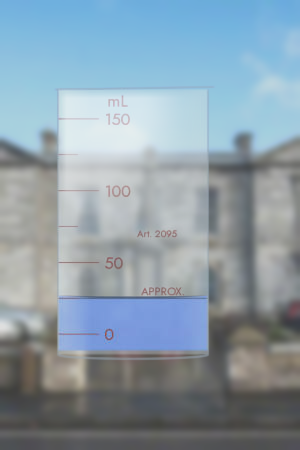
25,mL
